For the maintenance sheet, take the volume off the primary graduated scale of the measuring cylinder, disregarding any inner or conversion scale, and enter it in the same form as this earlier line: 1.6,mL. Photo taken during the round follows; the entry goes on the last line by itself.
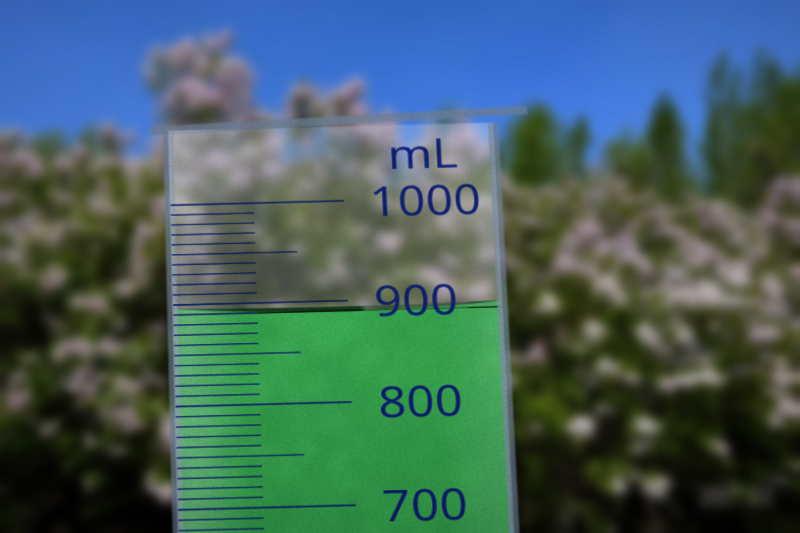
890,mL
